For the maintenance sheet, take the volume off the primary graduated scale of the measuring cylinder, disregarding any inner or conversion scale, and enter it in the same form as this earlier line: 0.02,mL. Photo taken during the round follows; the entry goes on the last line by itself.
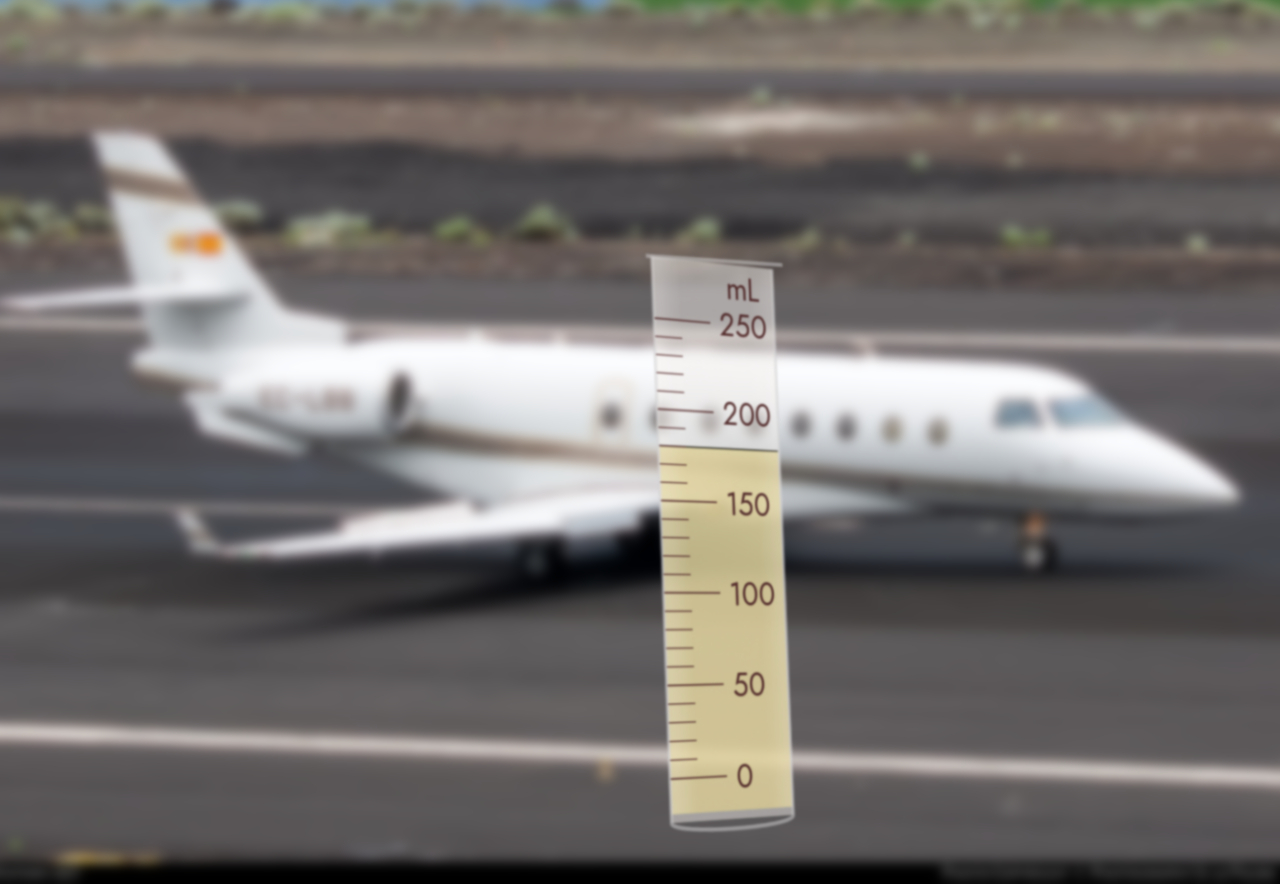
180,mL
